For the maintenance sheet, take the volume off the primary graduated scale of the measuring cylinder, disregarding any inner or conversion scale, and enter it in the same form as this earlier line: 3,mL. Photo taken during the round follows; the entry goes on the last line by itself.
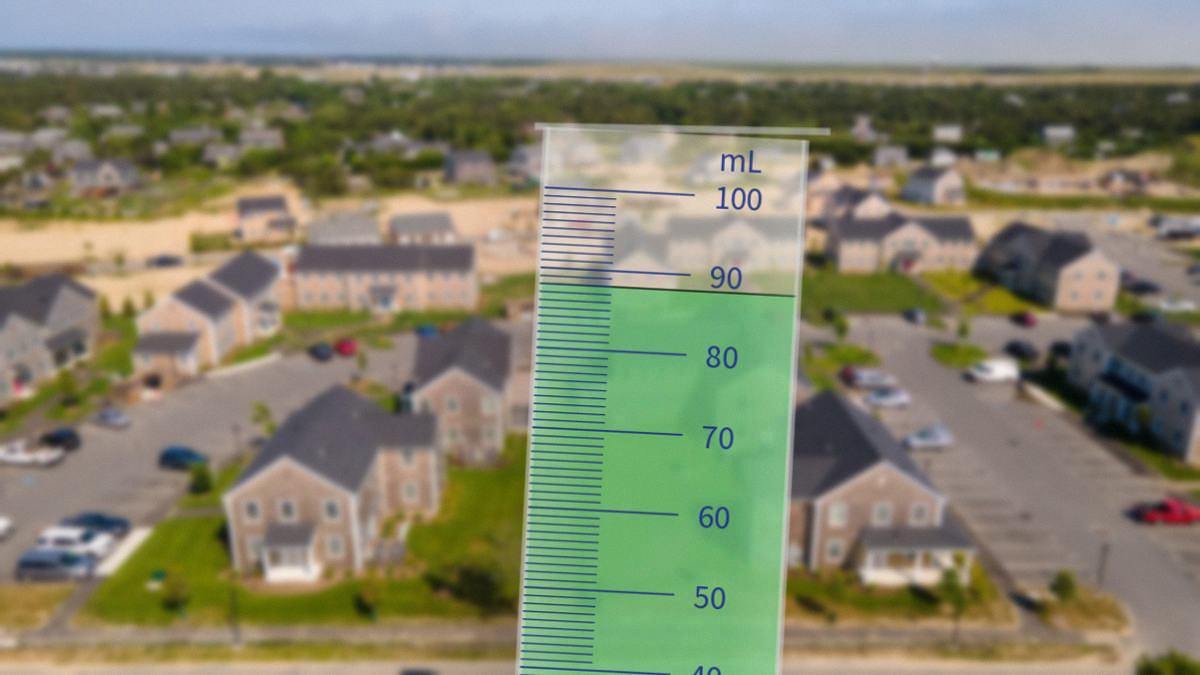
88,mL
